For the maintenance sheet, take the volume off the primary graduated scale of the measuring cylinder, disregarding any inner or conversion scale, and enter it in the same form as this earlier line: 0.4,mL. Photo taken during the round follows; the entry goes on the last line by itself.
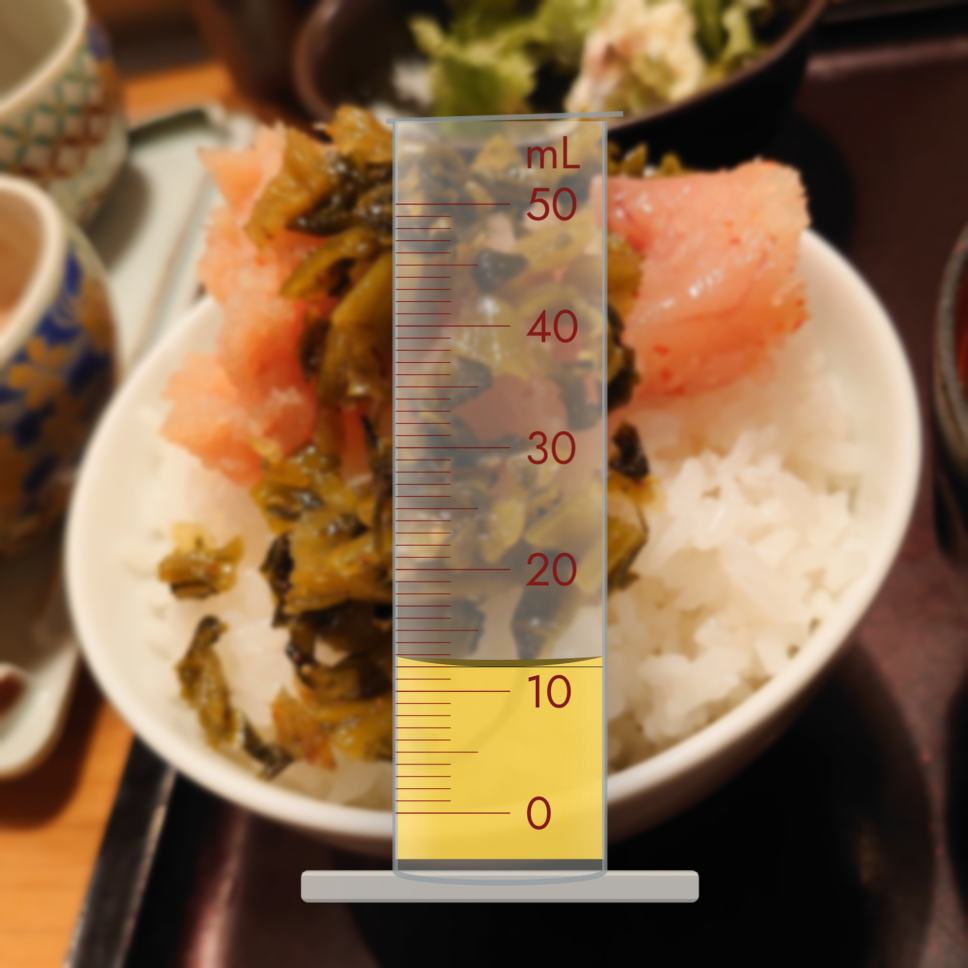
12,mL
